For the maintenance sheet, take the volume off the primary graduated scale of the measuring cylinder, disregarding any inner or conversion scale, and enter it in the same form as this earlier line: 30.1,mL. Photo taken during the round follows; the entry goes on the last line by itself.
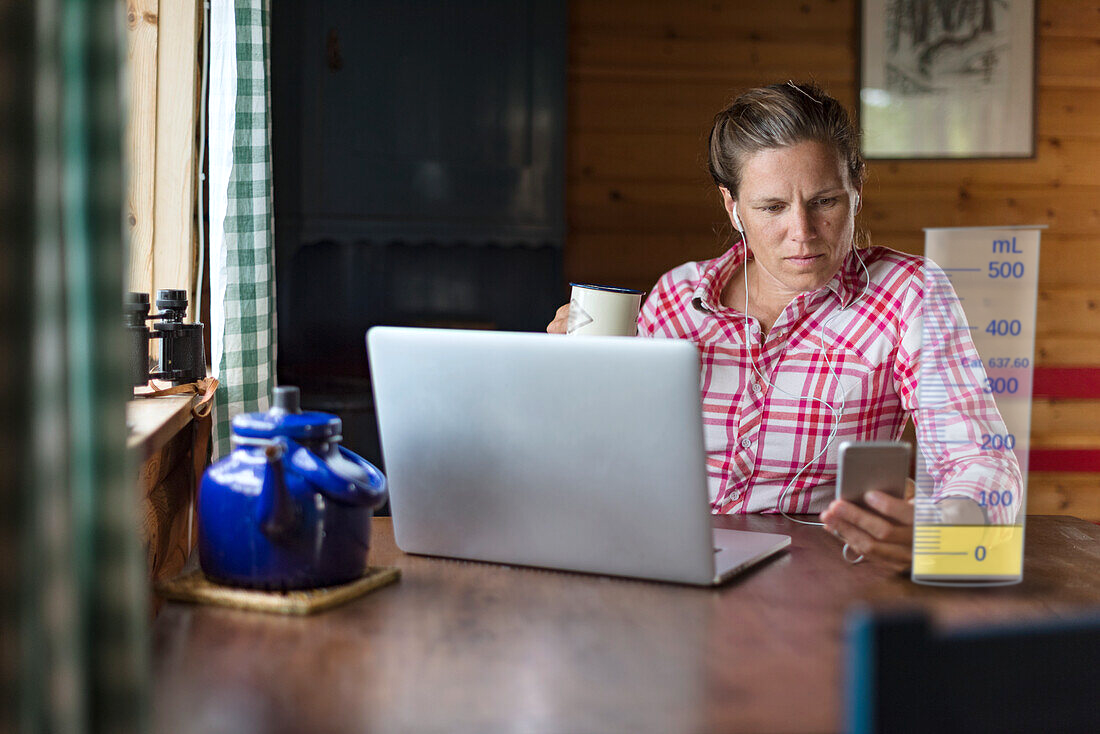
50,mL
